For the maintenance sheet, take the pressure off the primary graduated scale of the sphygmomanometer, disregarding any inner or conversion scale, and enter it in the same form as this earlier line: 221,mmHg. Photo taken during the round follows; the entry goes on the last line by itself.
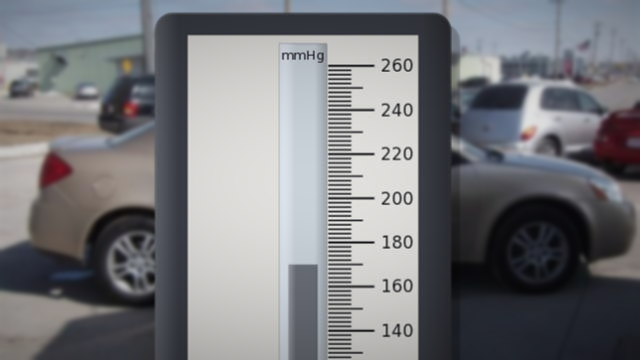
170,mmHg
